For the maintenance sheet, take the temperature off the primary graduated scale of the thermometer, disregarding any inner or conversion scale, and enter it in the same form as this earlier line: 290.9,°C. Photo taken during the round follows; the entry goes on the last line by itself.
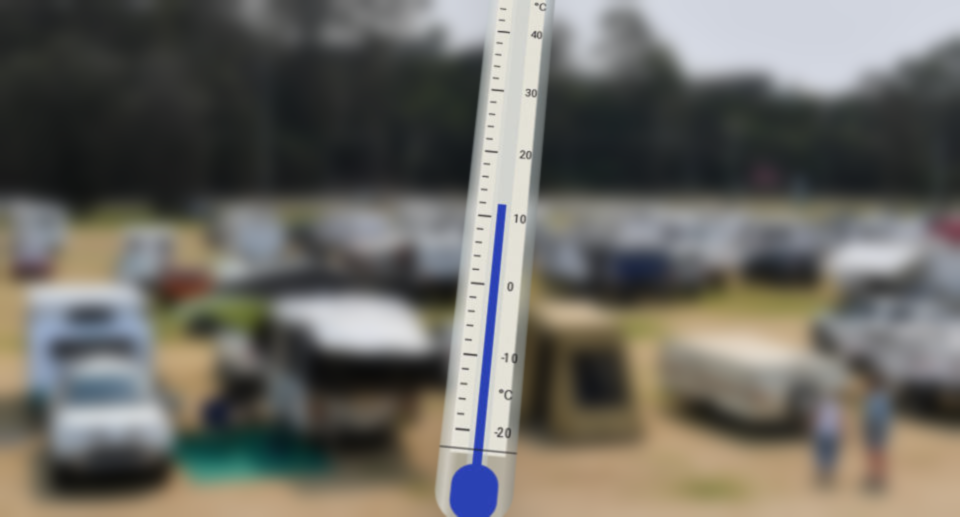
12,°C
